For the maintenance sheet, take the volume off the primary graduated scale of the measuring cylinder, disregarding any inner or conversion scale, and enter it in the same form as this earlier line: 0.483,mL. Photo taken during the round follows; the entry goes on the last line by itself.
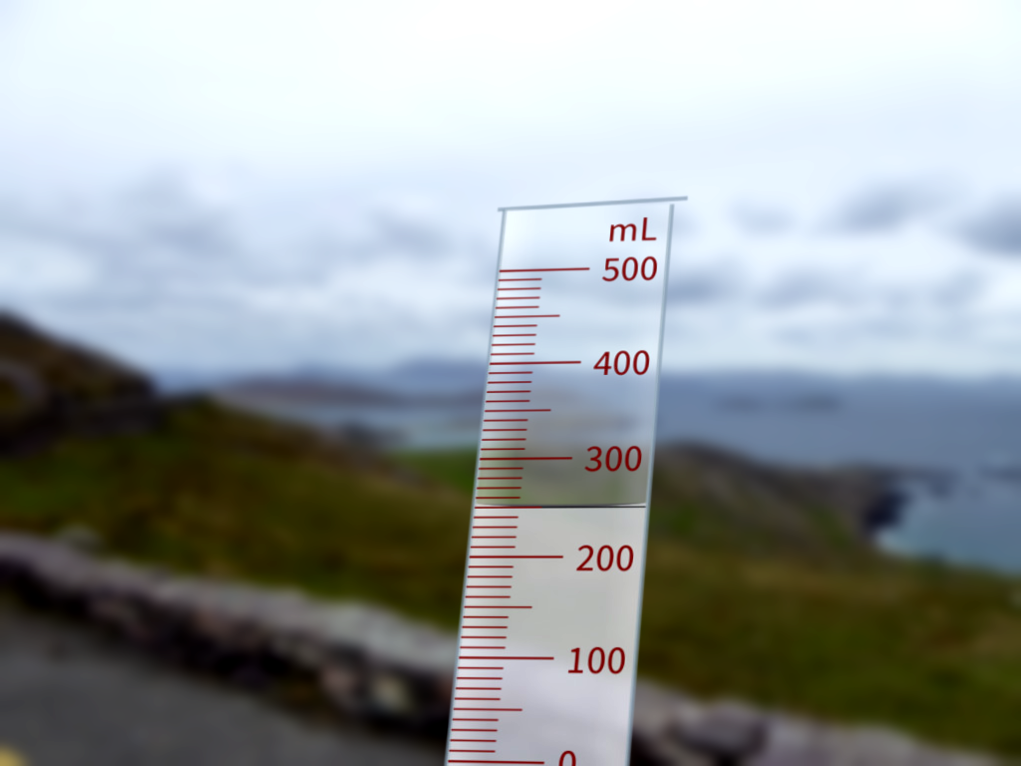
250,mL
